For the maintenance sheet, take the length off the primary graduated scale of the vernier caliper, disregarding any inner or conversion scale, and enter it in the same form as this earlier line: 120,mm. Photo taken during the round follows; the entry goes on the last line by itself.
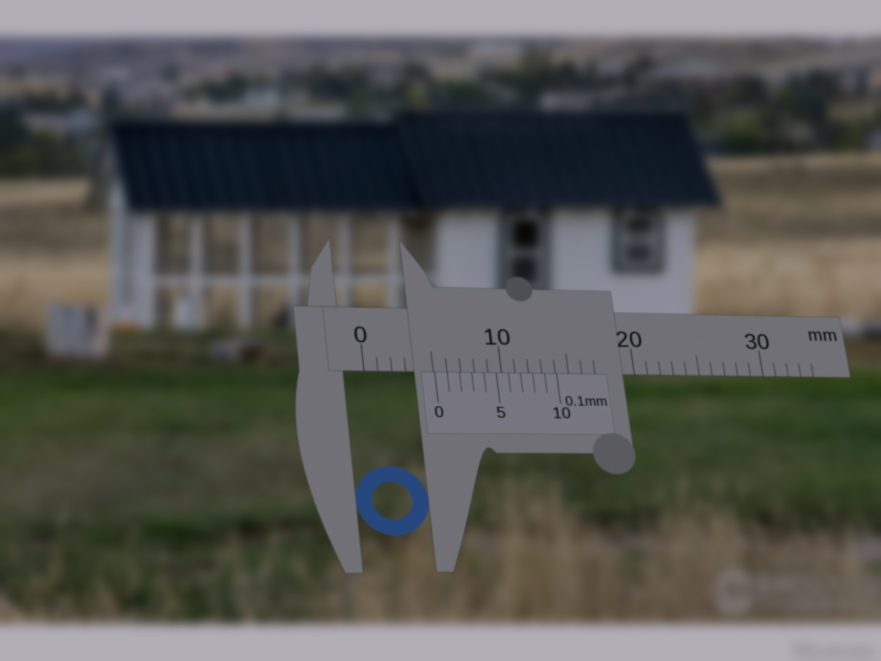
5.1,mm
